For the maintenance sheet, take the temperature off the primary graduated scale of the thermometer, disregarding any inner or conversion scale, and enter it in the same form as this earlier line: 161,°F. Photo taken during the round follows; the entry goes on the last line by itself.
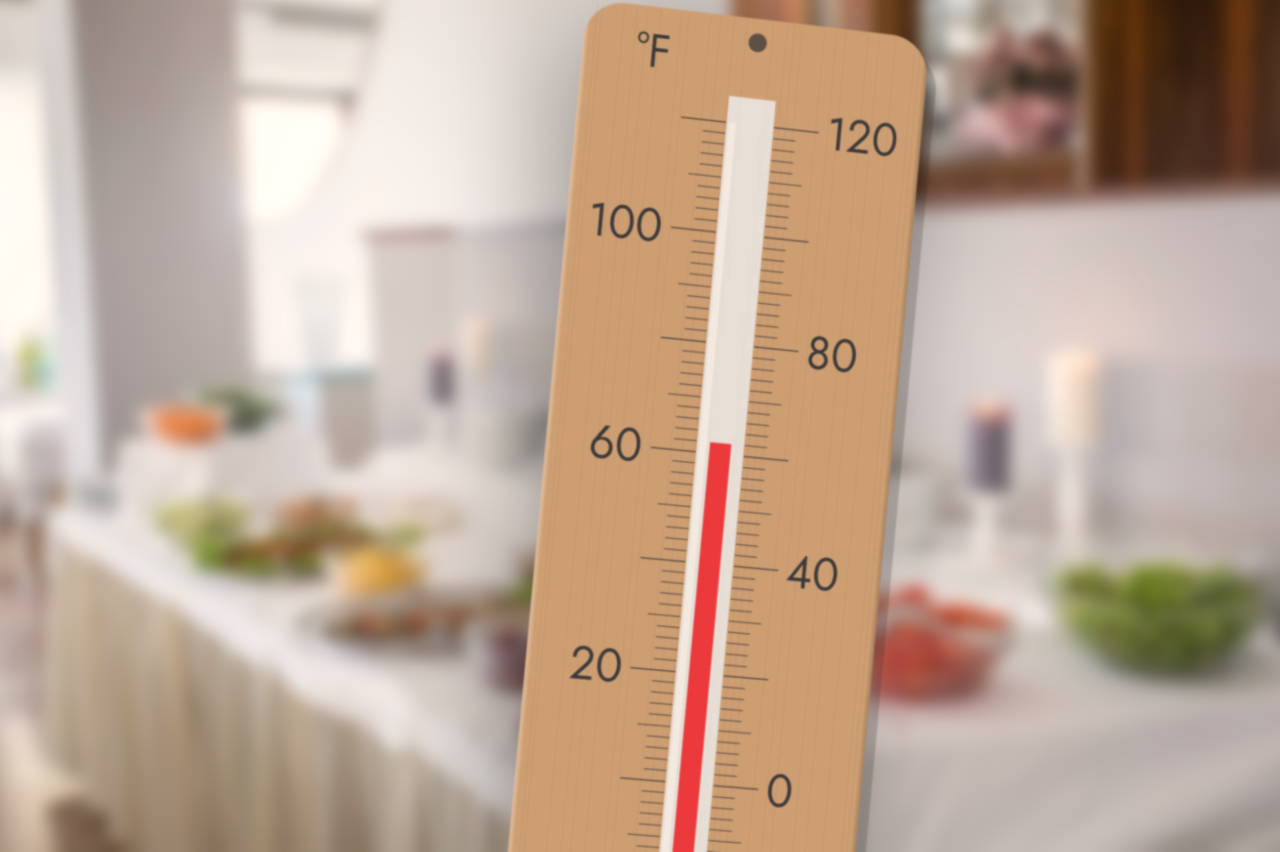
62,°F
